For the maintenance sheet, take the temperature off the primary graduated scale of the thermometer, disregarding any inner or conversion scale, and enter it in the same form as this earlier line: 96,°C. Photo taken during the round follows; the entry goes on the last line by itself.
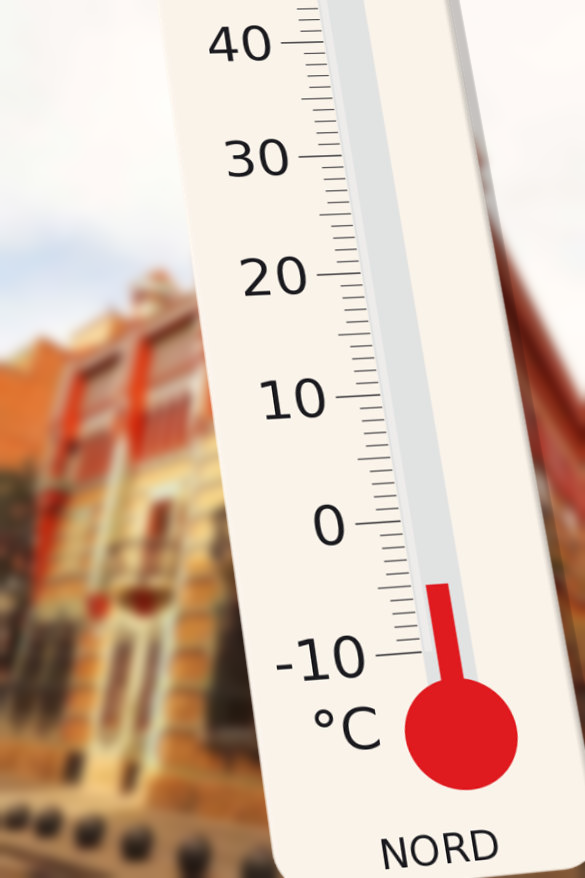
-5,°C
